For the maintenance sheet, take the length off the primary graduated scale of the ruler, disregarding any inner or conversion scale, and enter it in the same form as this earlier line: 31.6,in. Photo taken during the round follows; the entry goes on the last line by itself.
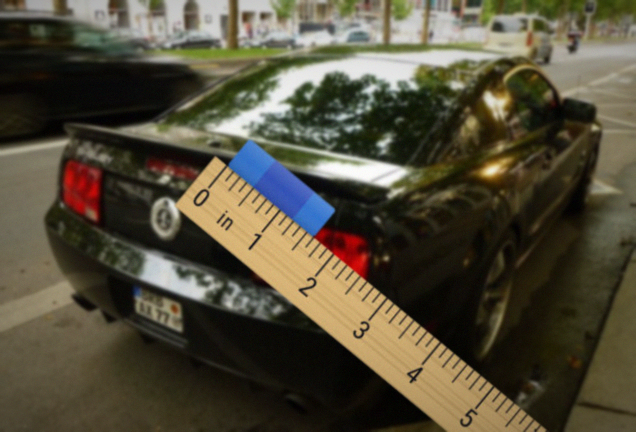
1.625,in
